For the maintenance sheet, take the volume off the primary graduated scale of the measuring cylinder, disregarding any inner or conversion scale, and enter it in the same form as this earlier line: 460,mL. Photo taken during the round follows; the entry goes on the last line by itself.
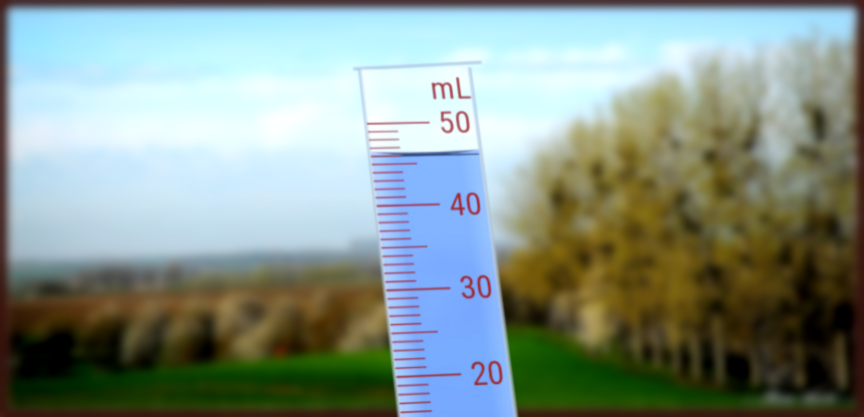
46,mL
